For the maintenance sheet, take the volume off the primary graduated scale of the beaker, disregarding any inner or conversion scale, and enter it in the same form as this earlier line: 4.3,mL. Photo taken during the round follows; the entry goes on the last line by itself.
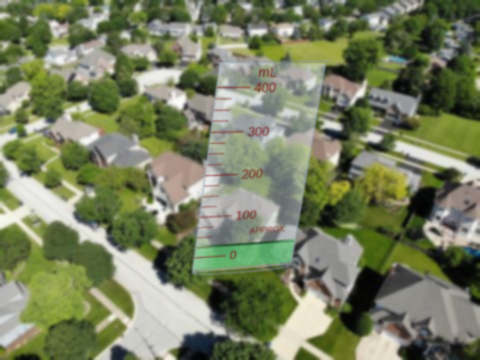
25,mL
